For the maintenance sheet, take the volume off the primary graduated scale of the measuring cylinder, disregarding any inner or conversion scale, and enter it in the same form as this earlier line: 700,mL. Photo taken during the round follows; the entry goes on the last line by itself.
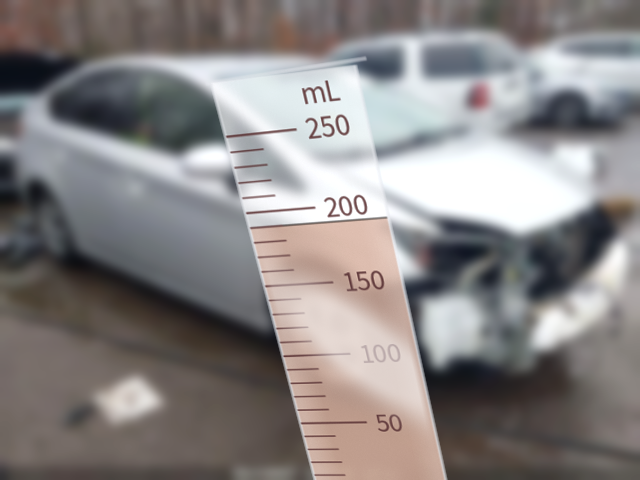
190,mL
